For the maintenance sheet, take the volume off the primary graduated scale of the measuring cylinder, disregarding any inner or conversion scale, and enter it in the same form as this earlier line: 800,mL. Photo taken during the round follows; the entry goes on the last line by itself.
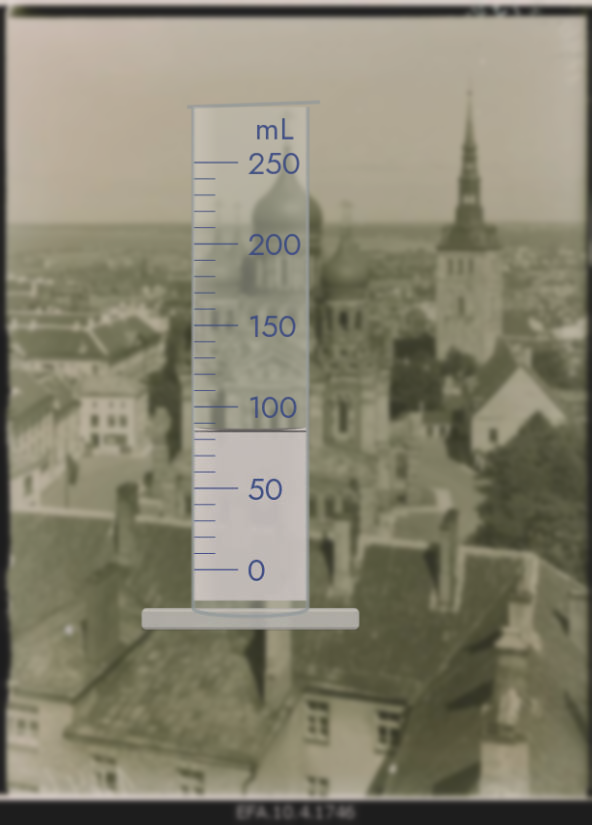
85,mL
